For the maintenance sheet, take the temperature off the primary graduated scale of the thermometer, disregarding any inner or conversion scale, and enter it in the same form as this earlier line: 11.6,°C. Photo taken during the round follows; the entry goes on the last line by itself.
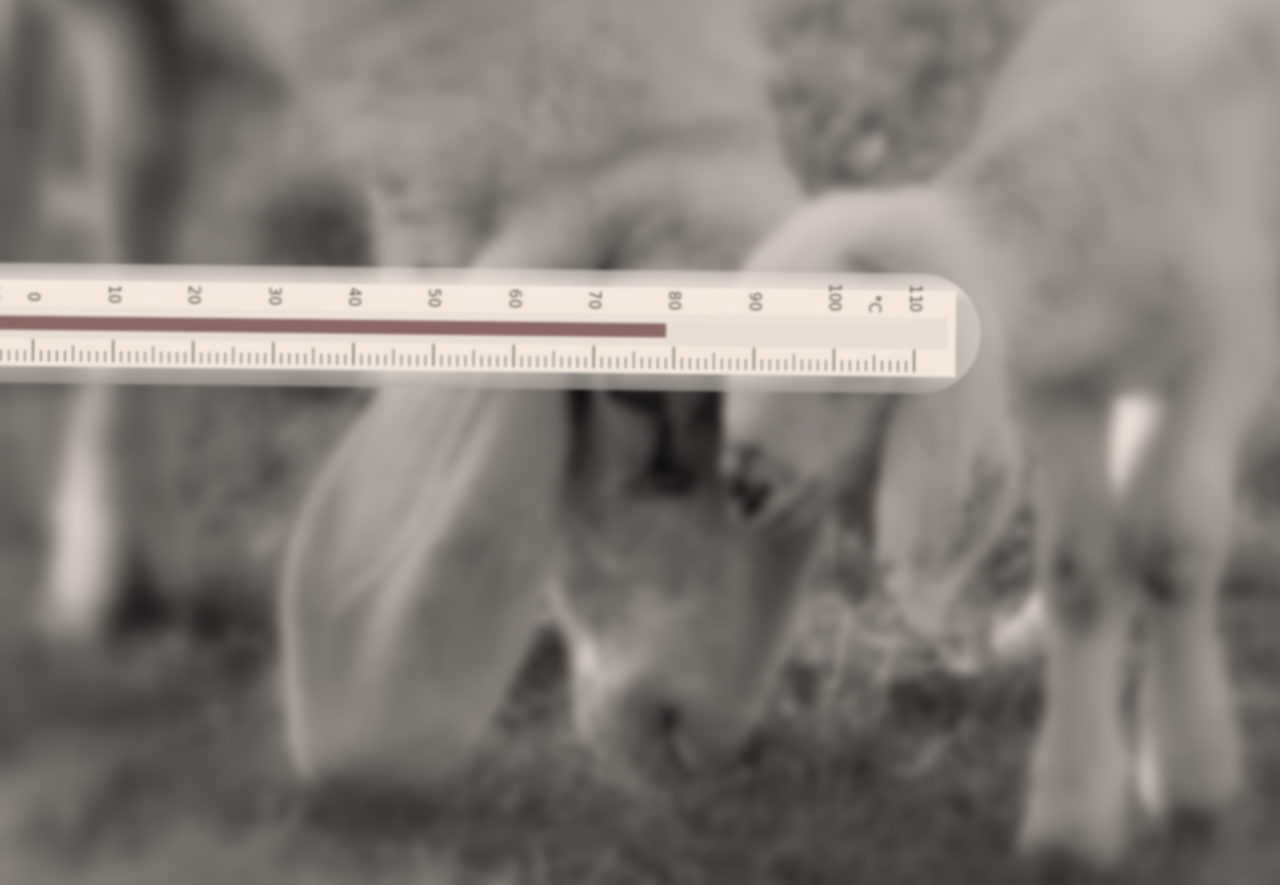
79,°C
